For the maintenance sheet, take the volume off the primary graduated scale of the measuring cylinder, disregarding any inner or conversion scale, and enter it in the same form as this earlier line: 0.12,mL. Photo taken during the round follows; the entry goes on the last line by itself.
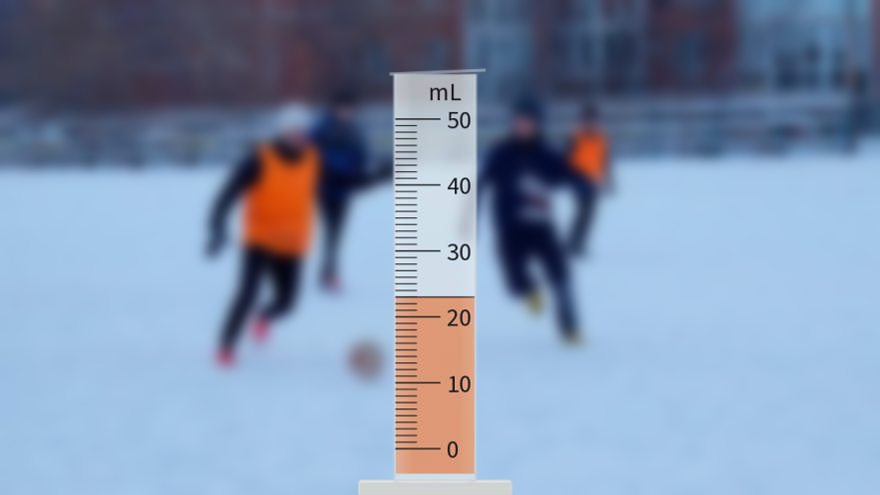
23,mL
